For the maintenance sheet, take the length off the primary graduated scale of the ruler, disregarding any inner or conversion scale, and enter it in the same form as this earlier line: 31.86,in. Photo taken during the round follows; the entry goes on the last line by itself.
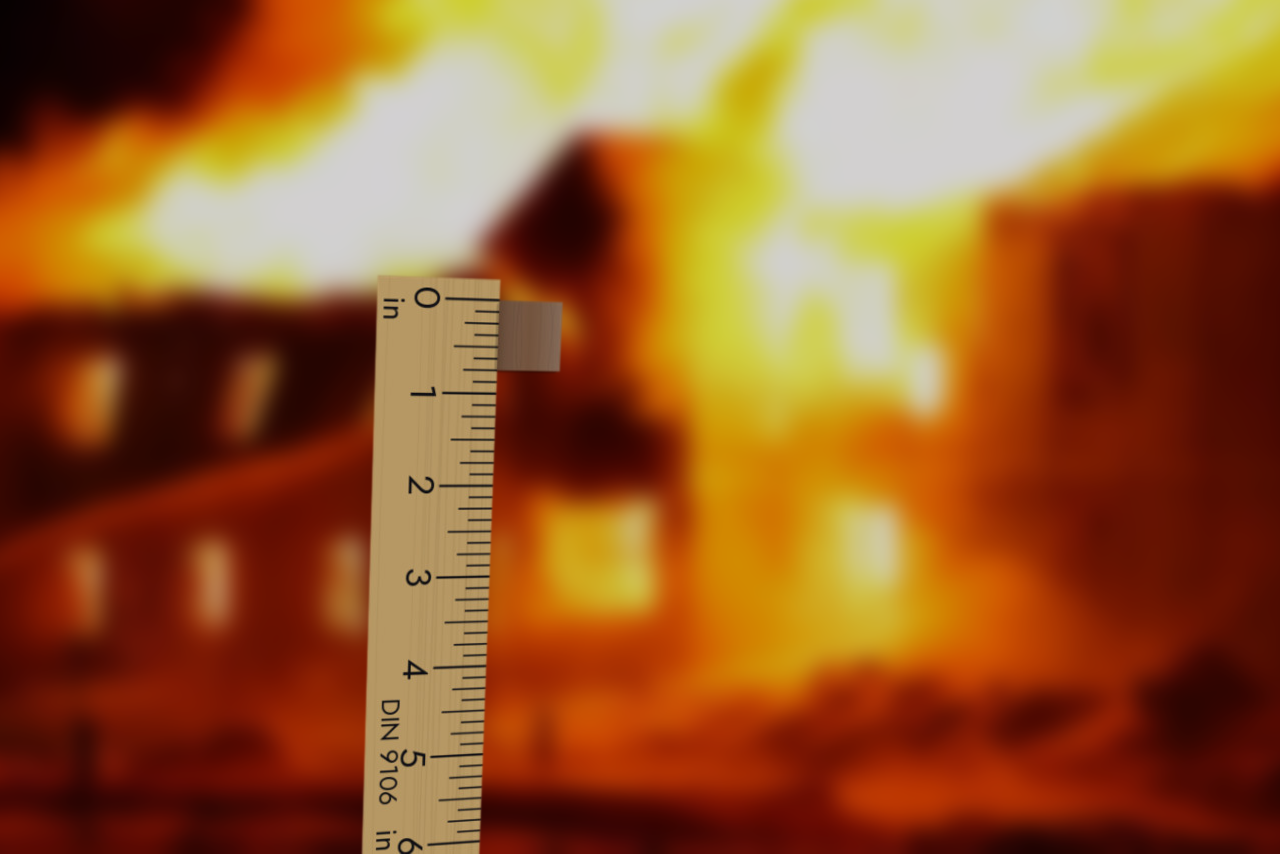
0.75,in
